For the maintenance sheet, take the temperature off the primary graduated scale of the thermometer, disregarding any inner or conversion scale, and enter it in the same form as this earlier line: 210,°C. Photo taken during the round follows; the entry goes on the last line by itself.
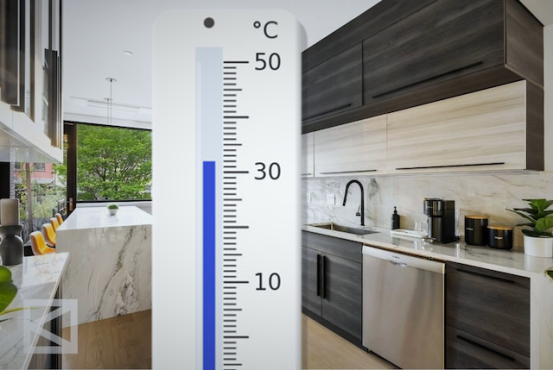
32,°C
